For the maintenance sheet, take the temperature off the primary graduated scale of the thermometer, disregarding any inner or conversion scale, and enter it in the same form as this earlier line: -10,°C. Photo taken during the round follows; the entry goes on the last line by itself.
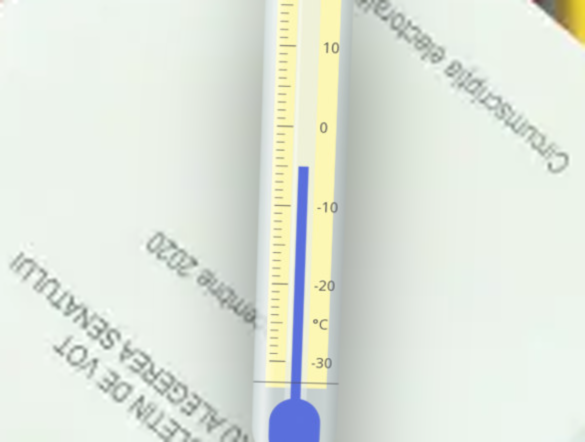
-5,°C
